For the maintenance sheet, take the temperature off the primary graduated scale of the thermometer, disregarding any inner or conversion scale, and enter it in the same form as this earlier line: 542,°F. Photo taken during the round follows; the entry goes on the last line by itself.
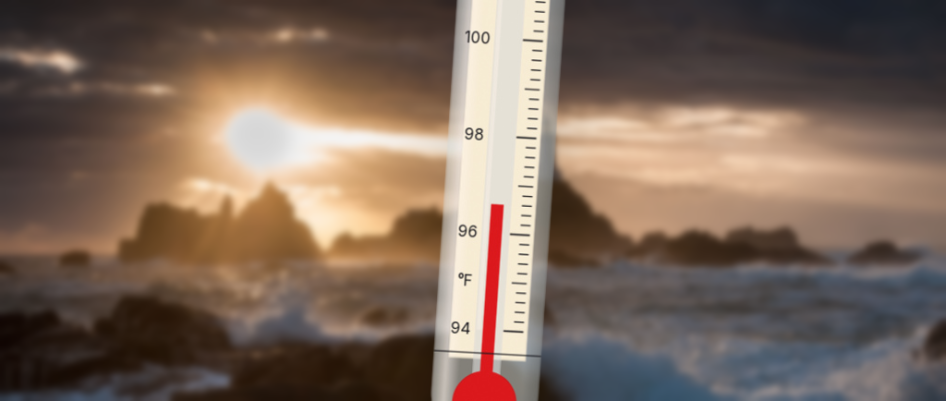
96.6,°F
